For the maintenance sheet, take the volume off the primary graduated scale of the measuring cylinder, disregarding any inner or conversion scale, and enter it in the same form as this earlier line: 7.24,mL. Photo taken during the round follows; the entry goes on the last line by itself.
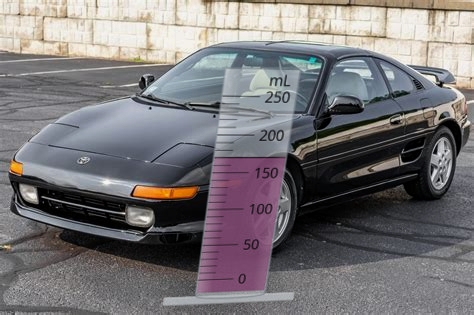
170,mL
